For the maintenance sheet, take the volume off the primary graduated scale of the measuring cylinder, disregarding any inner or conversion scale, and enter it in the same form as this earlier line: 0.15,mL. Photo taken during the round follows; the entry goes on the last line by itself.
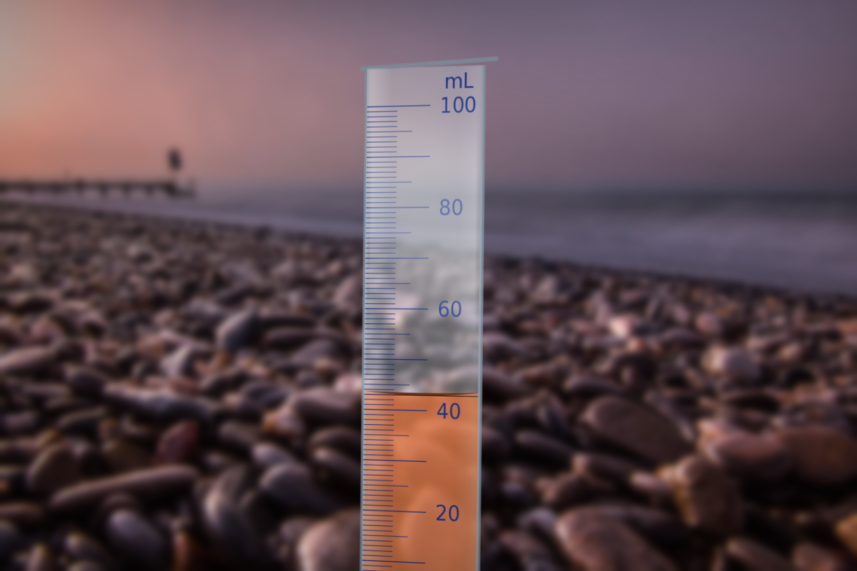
43,mL
